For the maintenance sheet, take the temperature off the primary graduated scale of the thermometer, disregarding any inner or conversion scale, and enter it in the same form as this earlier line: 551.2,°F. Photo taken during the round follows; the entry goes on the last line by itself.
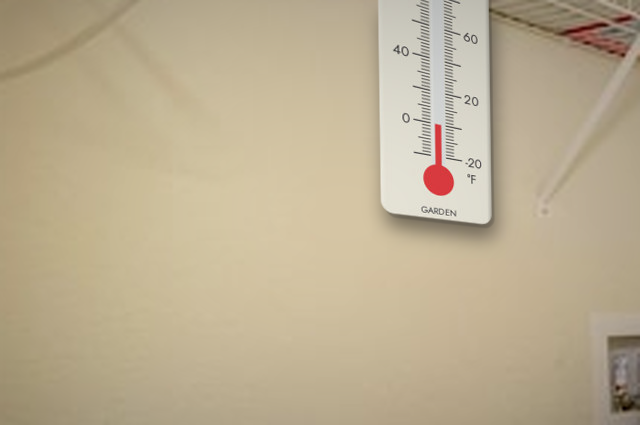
0,°F
